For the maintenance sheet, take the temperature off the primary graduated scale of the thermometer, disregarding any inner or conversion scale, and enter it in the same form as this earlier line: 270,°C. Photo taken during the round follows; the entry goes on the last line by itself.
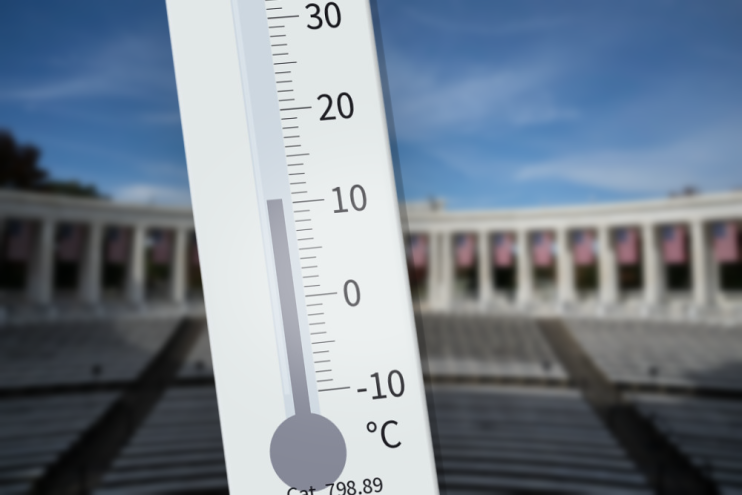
10.5,°C
